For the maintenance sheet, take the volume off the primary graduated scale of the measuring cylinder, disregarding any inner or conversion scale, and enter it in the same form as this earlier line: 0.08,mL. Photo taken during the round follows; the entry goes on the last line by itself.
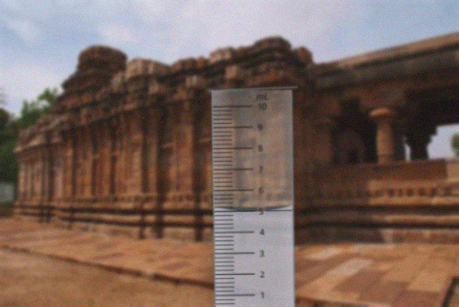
5,mL
